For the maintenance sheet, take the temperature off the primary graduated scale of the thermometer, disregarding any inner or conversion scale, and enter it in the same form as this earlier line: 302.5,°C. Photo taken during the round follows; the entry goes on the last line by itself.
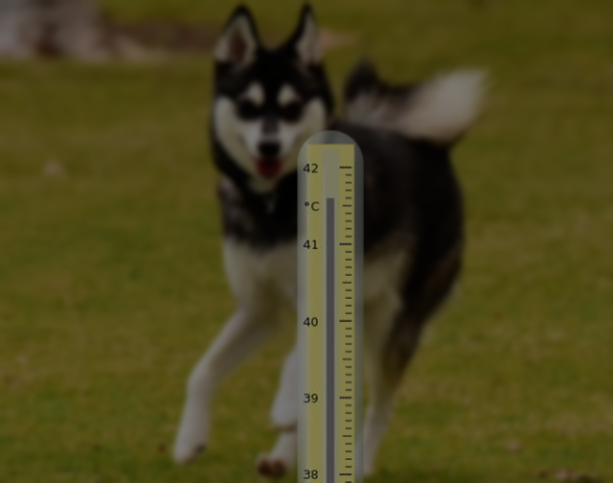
41.6,°C
